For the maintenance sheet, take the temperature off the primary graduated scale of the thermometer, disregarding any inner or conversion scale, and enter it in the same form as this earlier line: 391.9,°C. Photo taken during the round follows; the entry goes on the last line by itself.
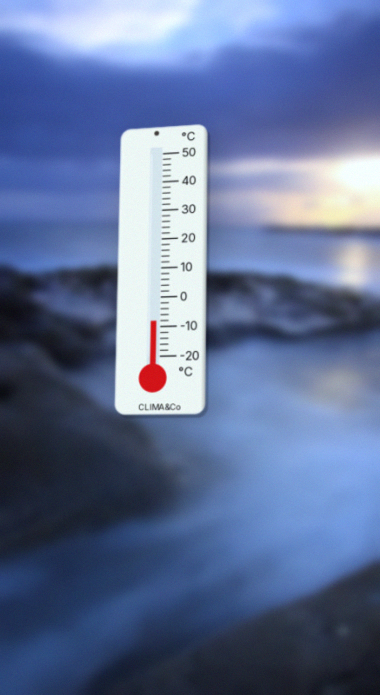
-8,°C
